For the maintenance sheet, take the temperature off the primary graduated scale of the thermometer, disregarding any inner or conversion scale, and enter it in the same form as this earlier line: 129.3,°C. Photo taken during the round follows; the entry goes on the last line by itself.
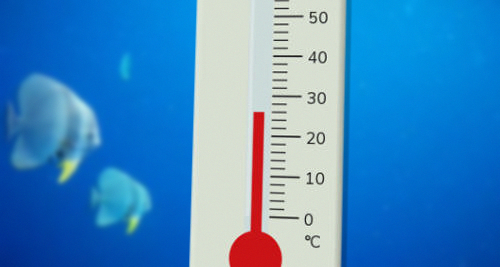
26,°C
